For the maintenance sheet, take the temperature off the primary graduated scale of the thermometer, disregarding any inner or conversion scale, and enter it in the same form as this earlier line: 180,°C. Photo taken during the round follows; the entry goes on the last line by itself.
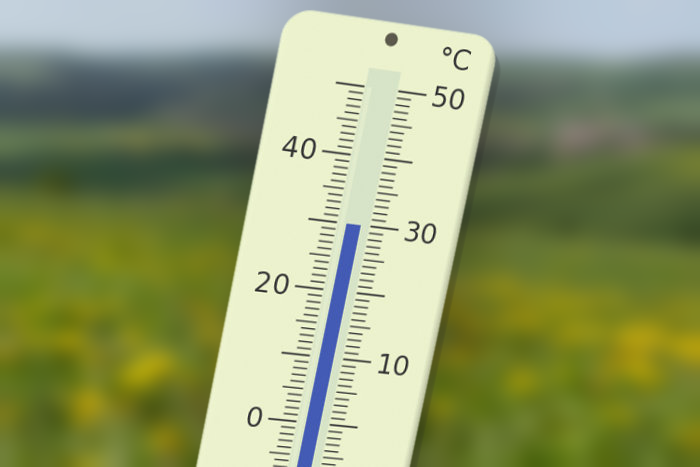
30,°C
